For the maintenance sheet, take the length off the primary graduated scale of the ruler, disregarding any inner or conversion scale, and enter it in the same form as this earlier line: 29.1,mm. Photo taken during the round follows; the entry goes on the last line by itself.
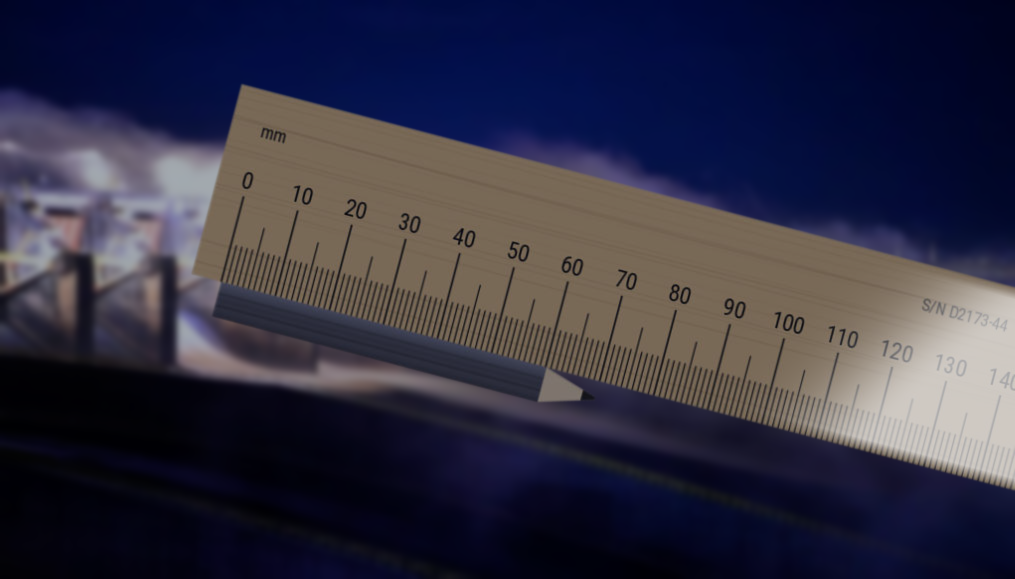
70,mm
